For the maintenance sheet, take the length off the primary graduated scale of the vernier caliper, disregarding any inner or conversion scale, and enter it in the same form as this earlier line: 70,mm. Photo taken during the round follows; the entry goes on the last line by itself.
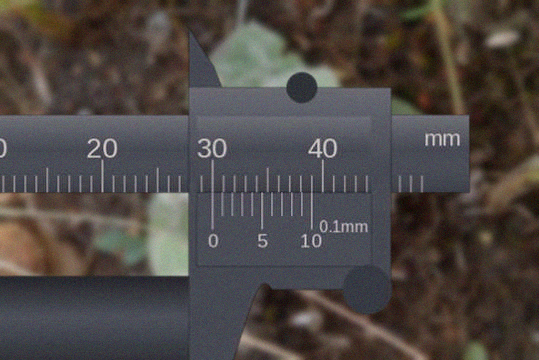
30.0,mm
